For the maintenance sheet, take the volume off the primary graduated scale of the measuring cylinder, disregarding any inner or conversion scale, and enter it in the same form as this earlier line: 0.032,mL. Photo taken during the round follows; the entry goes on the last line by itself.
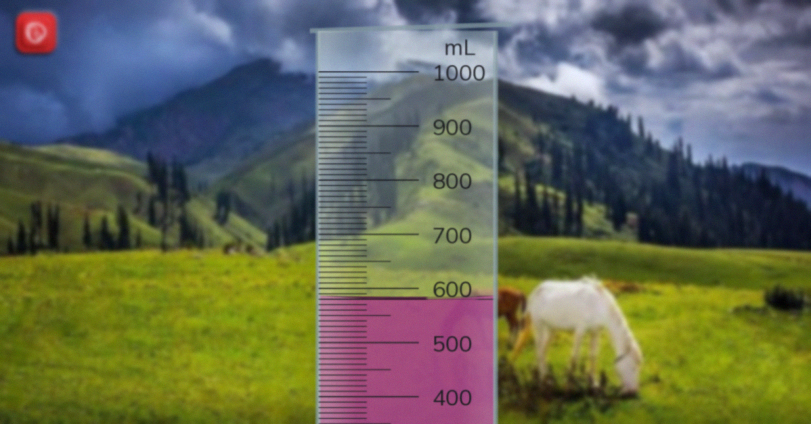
580,mL
